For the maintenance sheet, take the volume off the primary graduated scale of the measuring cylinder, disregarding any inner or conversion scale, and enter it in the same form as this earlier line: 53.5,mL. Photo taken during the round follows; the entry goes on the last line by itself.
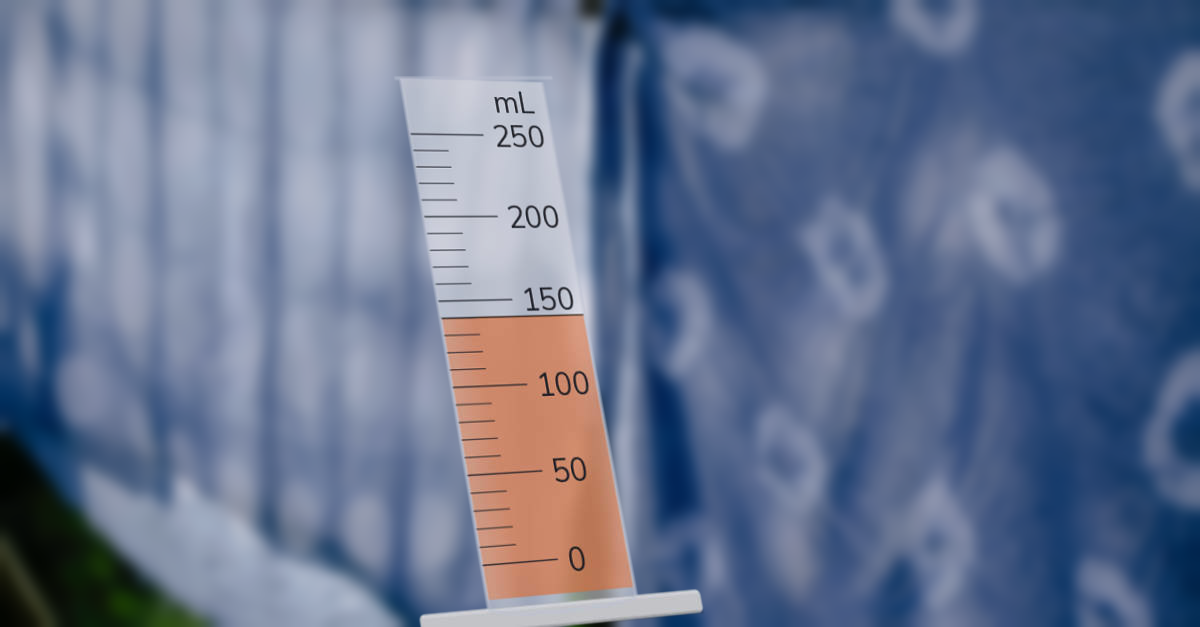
140,mL
